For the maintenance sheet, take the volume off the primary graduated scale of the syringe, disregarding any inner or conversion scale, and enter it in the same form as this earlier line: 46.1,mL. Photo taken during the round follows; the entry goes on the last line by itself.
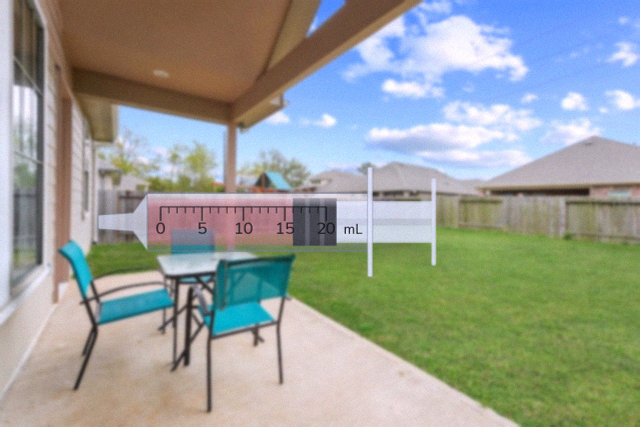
16,mL
